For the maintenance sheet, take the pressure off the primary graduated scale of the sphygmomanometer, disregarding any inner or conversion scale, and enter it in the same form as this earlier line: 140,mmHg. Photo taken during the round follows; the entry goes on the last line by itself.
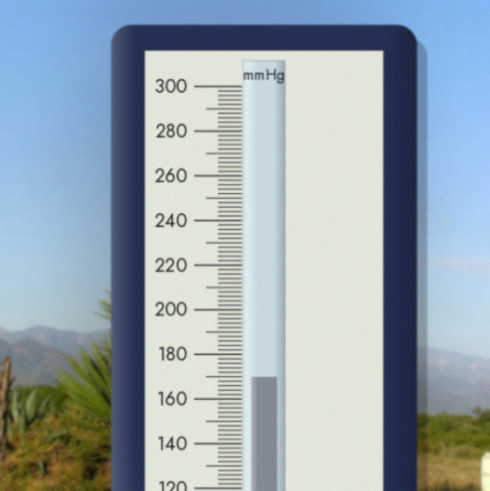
170,mmHg
